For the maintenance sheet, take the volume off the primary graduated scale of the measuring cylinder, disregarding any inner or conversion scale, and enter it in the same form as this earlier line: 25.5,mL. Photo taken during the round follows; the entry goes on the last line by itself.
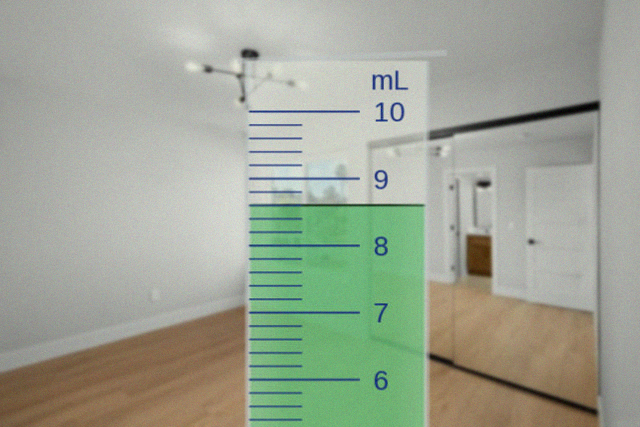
8.6,mL
